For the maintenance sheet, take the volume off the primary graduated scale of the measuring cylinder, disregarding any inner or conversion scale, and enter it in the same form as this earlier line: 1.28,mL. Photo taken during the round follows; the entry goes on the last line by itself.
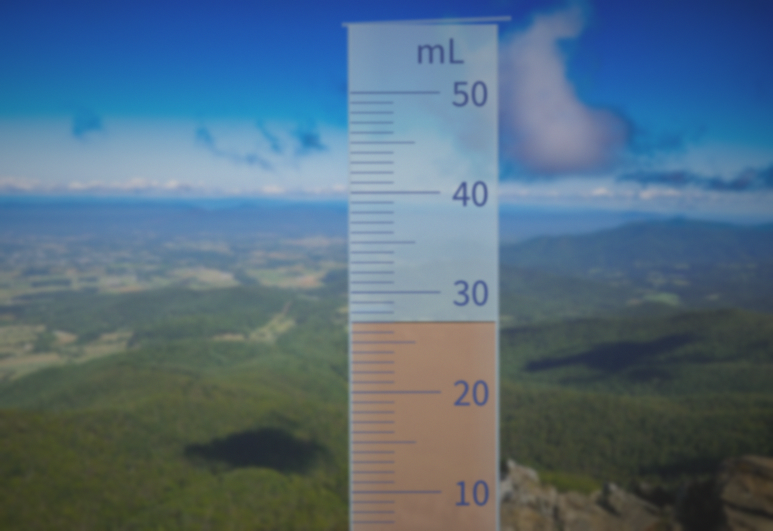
27,mL
